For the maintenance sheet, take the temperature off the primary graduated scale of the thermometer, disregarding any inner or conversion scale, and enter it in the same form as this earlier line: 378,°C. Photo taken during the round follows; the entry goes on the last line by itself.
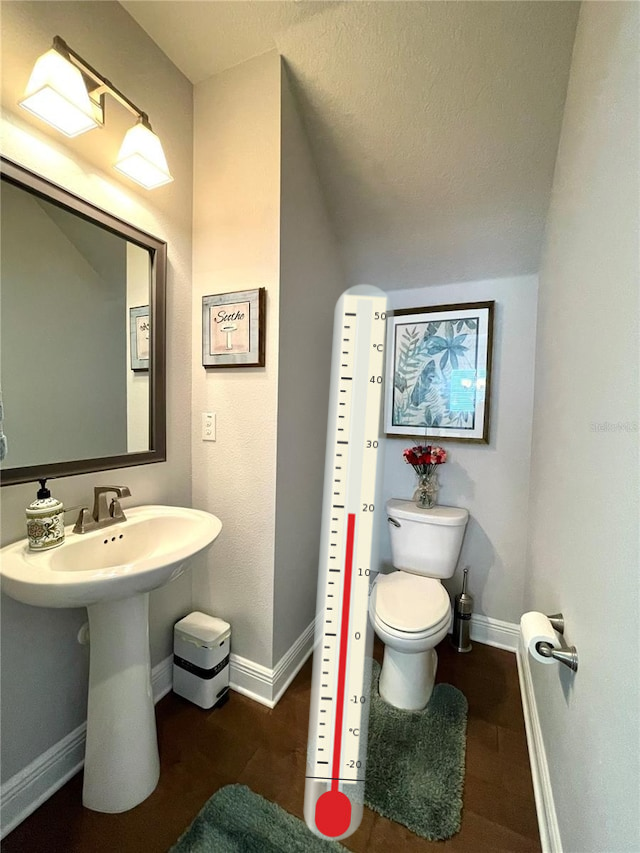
19,°C
